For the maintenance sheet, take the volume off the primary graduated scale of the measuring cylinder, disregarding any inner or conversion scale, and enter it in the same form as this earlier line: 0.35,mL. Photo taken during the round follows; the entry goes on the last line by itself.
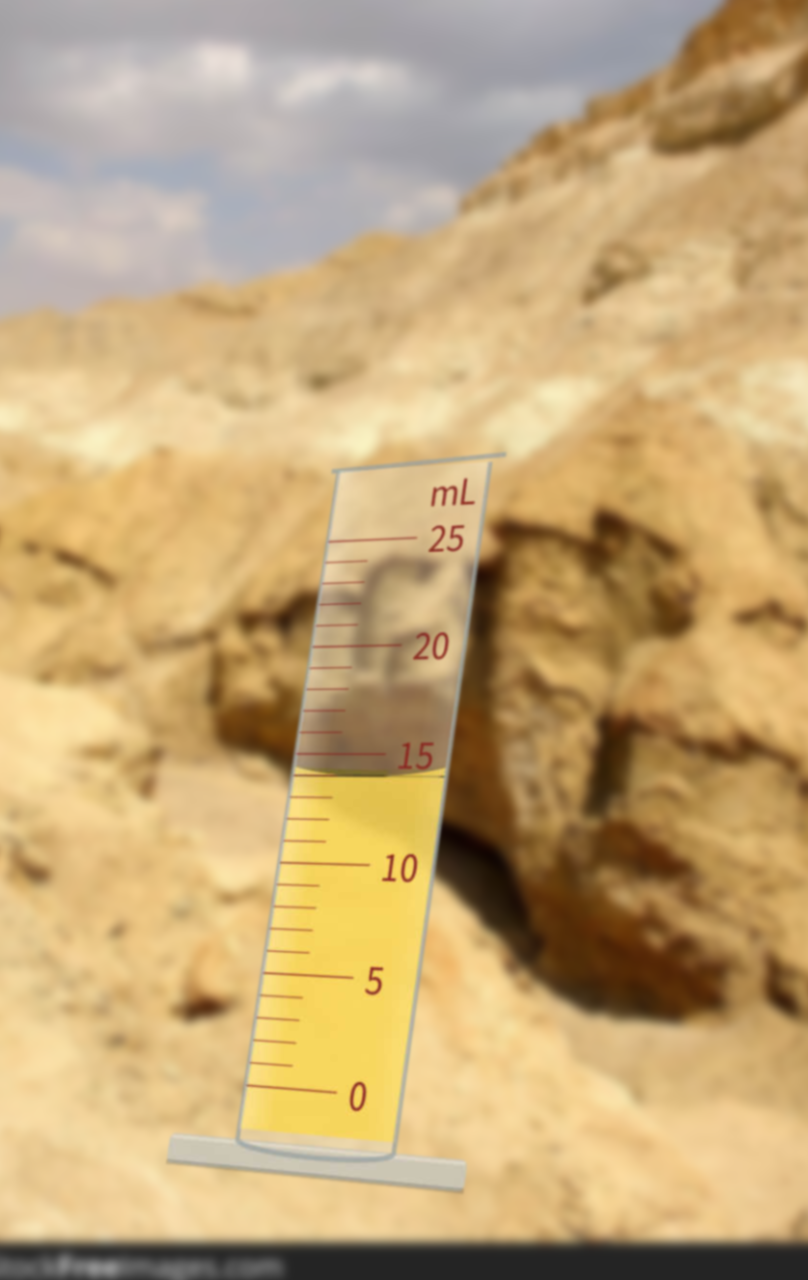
14,mL
